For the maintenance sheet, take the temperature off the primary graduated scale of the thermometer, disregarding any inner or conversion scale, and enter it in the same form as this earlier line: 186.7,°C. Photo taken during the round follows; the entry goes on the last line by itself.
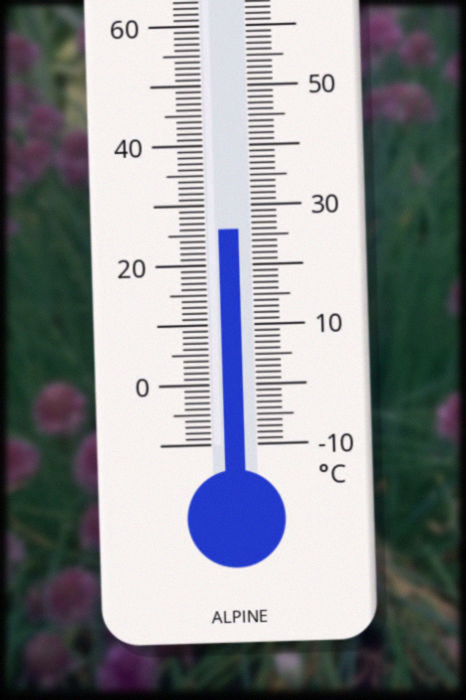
26,°C
